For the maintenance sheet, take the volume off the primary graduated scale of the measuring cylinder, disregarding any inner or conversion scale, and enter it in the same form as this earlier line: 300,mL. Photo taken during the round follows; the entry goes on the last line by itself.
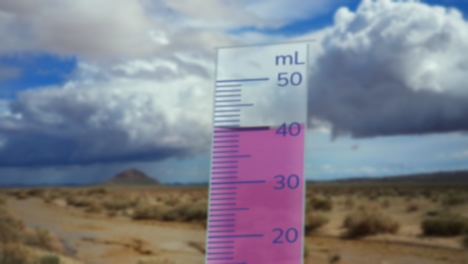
40,mL
